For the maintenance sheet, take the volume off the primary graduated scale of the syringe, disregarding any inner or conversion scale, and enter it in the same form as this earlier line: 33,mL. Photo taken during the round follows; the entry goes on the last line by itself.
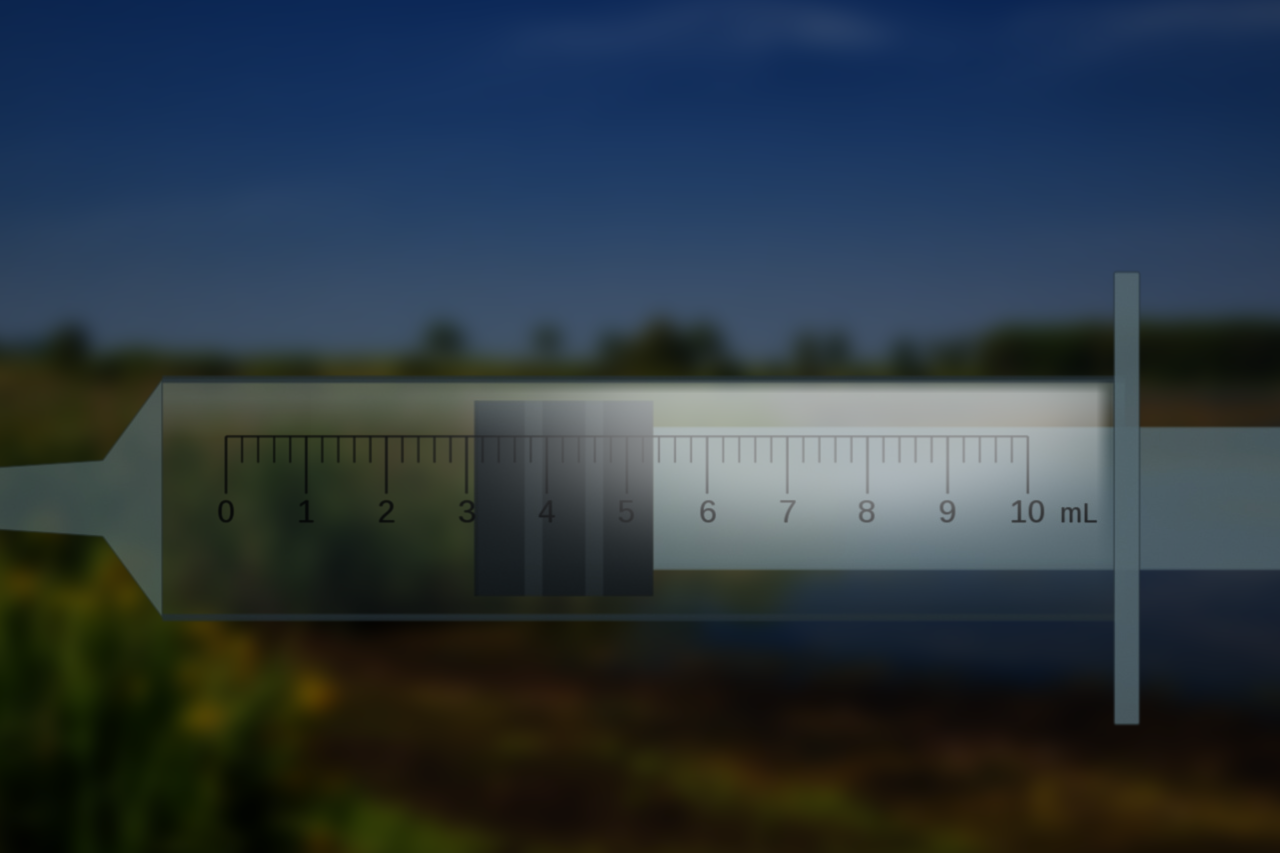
3.1,mL
